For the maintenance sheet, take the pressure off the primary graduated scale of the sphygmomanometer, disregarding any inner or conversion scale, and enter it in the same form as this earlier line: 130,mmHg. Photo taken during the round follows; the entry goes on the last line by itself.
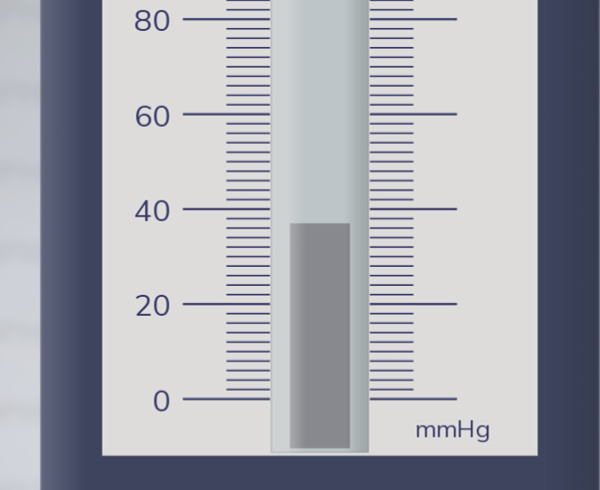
37,mmHg
